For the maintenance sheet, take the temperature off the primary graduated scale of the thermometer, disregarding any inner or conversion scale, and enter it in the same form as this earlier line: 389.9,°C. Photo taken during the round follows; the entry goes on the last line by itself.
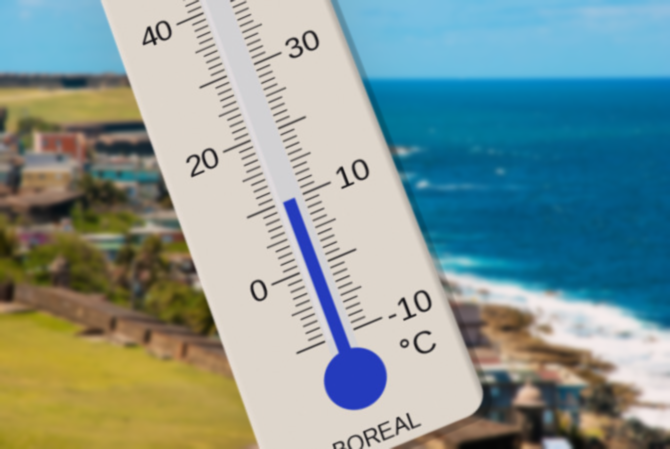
10,°C
